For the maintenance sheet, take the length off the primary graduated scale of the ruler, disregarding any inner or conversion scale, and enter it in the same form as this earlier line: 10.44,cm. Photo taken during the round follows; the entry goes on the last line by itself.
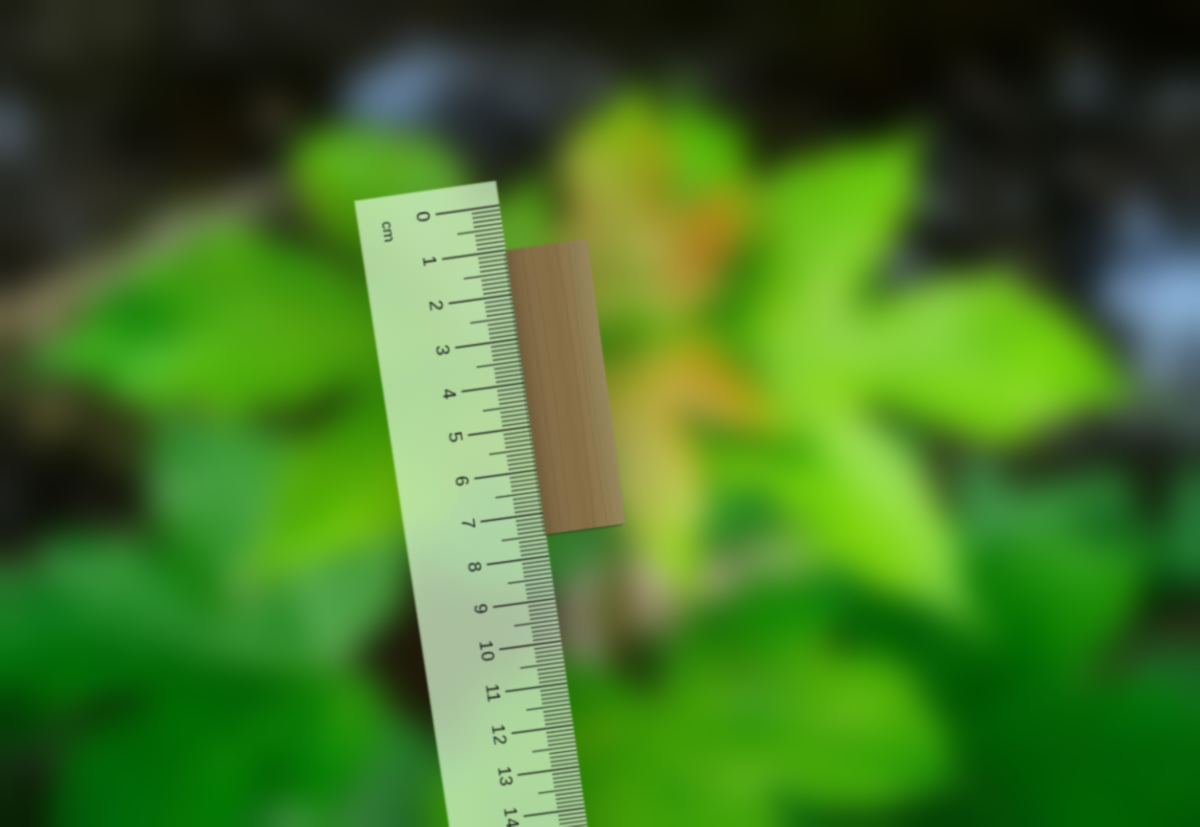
6.5,cm
